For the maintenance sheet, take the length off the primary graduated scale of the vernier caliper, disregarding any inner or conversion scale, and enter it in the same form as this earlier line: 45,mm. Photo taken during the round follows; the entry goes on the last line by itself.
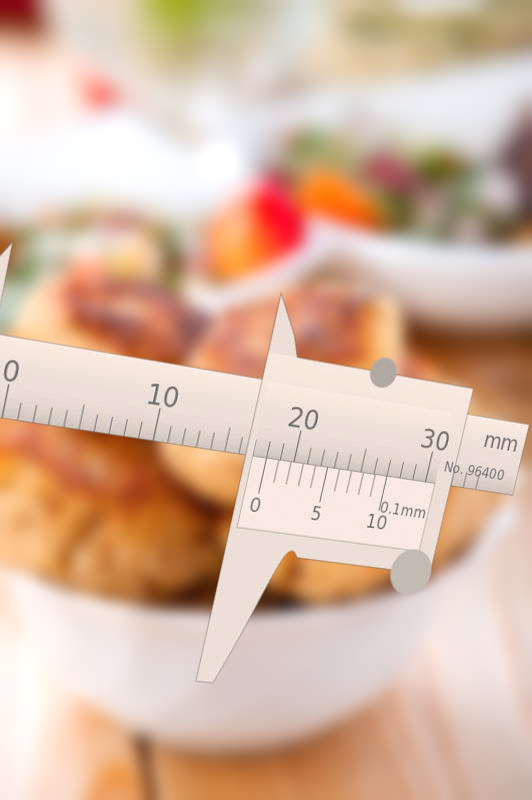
18.0,mm
